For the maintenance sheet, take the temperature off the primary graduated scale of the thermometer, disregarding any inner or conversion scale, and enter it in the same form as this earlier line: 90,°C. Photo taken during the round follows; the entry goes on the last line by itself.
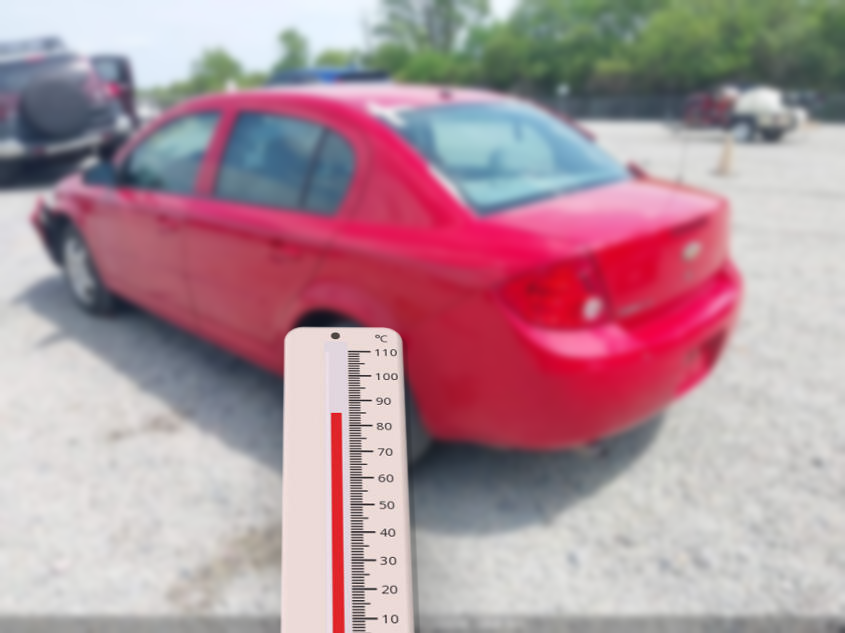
85,°C
